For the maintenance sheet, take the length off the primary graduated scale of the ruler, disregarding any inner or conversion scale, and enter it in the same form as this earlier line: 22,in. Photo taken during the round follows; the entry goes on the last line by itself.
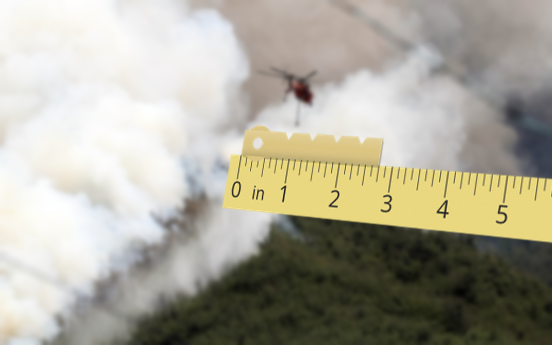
2.75,in
